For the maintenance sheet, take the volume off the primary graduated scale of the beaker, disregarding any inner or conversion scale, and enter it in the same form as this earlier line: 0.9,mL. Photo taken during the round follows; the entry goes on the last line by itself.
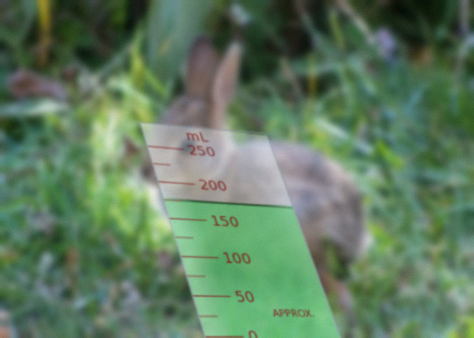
175,mL
